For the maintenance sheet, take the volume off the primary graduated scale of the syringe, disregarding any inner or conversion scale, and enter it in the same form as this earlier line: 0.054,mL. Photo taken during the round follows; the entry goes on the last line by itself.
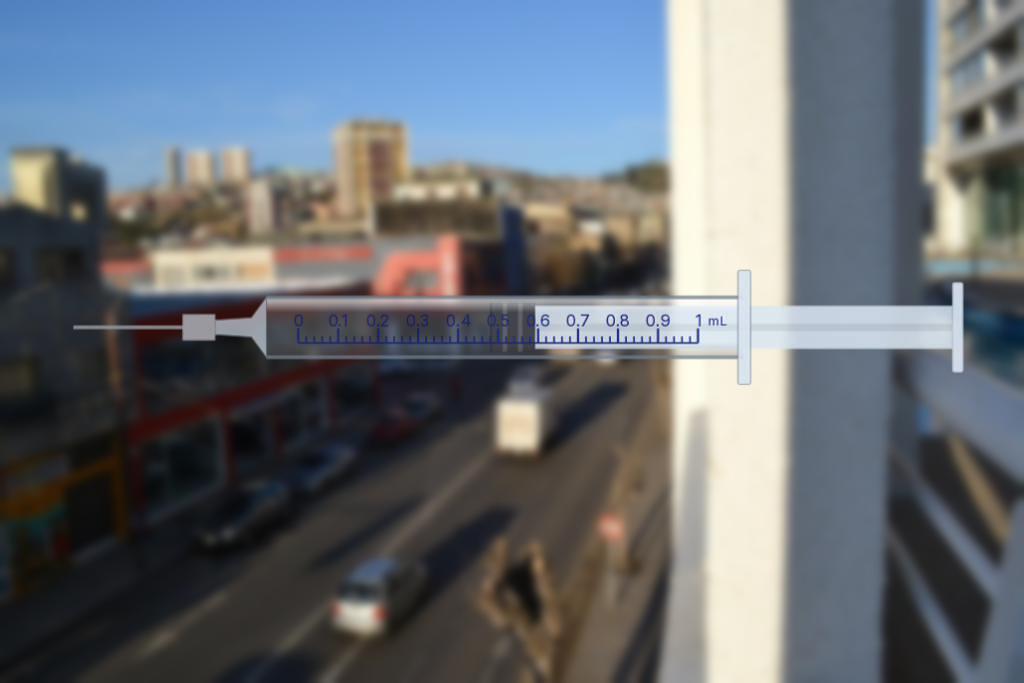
0.48,mL
